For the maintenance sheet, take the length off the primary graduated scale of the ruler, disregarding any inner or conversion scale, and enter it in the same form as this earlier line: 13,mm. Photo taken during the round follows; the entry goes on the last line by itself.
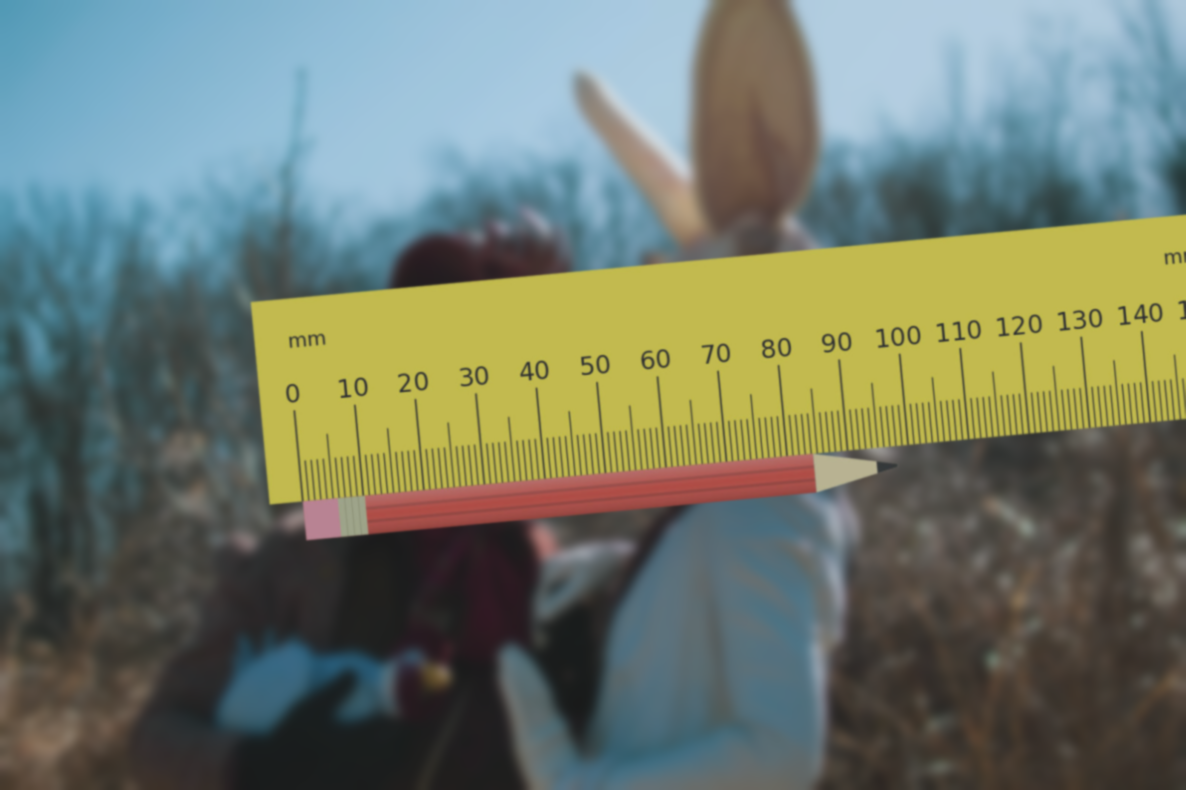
98,mm
